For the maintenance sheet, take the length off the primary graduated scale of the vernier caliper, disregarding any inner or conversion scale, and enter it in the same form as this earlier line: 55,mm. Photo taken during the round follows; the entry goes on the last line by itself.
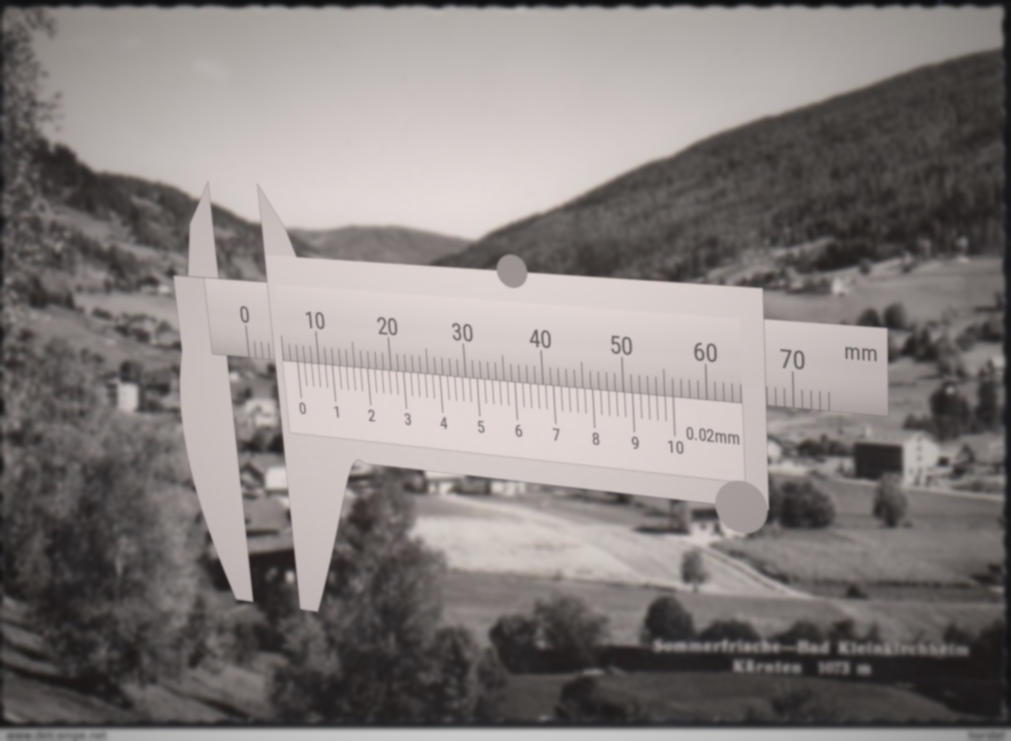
7.0,mm
